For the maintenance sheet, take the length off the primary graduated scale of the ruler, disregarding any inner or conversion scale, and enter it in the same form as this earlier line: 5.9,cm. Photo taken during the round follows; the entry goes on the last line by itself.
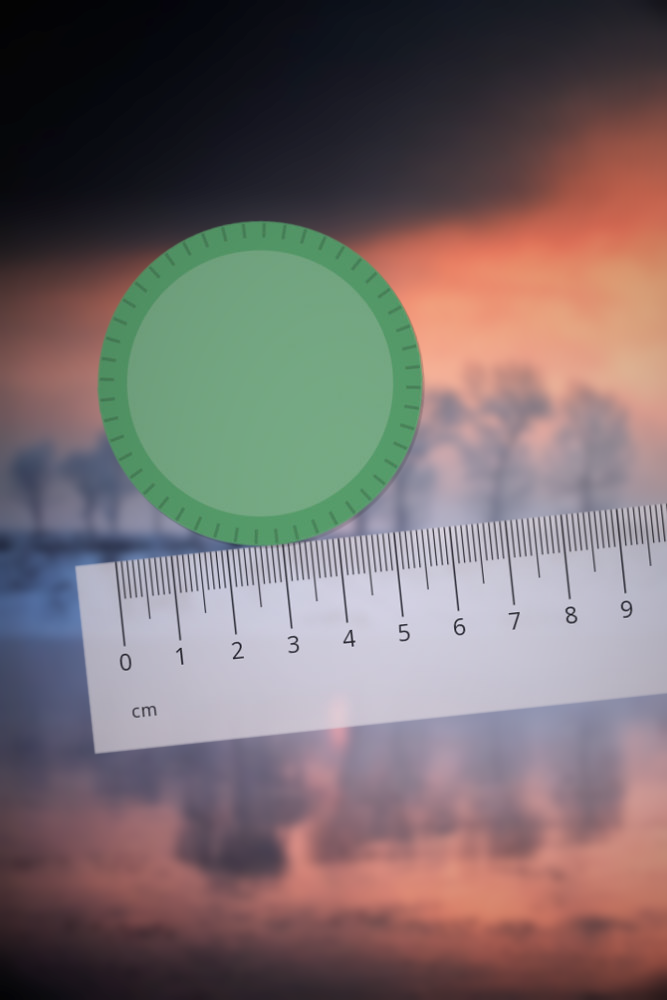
5.8,cm
